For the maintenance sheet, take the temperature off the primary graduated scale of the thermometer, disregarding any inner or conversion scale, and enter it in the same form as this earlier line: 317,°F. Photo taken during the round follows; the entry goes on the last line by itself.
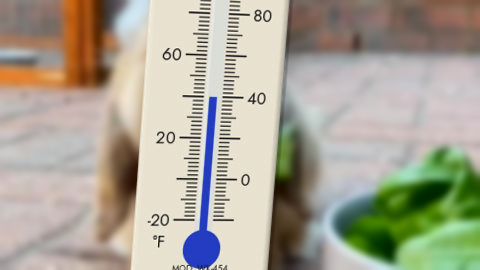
40,°F
